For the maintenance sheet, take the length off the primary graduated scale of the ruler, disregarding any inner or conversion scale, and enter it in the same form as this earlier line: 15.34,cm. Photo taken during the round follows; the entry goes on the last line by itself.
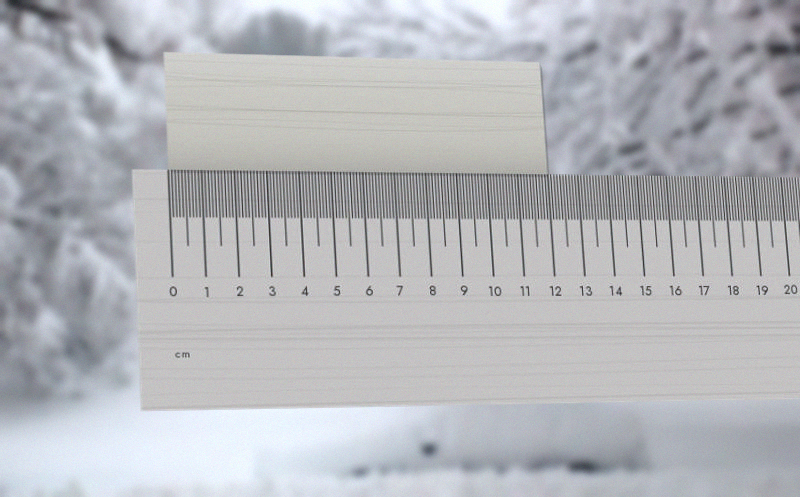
12,cm
